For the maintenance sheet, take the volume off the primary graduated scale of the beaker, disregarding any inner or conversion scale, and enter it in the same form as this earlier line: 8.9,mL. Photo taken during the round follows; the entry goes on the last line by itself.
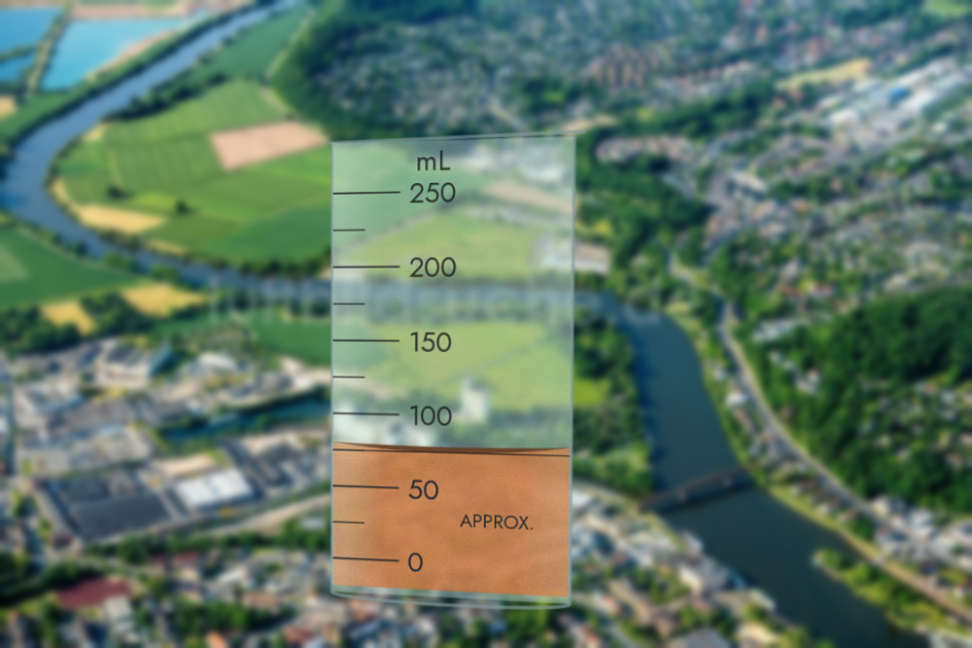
75,mL
